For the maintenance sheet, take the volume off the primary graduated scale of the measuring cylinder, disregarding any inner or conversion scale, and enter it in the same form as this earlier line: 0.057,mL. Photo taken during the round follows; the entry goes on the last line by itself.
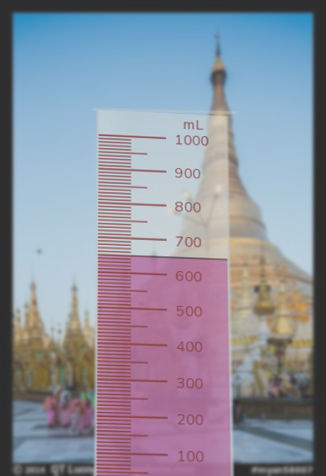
650,mL
